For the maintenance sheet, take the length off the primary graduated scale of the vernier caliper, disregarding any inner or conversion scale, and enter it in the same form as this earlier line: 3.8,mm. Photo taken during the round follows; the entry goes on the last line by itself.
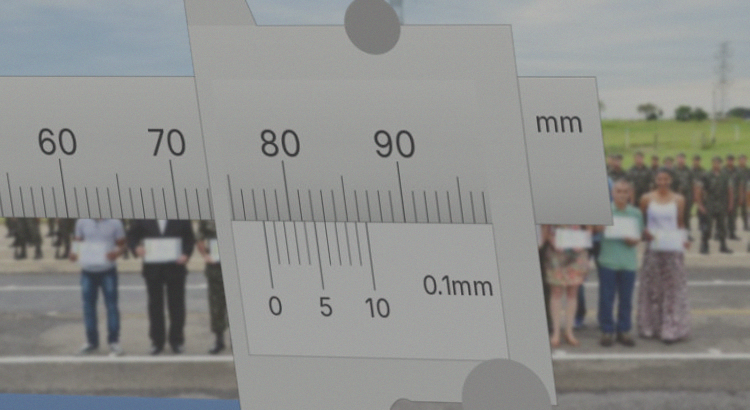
77.6,mm
